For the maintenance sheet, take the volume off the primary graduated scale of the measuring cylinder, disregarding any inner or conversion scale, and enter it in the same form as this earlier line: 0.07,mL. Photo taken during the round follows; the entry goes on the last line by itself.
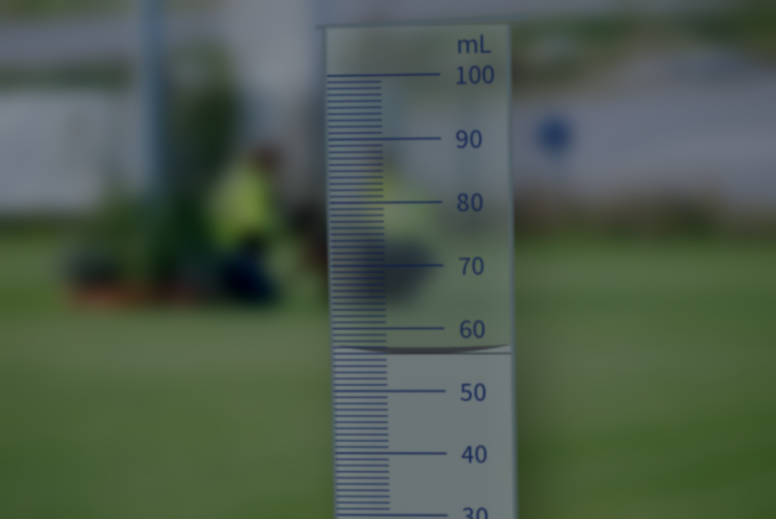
56,mL
